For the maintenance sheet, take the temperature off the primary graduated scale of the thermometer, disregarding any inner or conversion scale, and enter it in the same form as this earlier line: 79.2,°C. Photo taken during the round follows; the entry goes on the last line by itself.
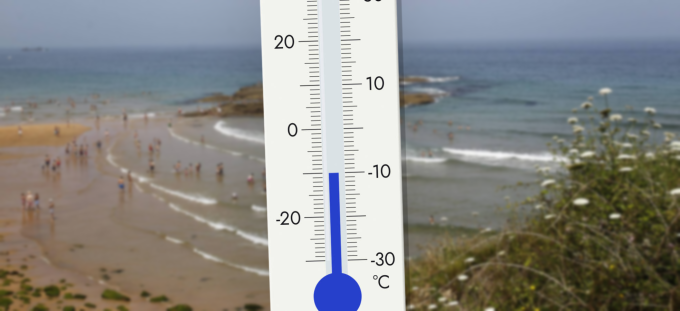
-10,°C
